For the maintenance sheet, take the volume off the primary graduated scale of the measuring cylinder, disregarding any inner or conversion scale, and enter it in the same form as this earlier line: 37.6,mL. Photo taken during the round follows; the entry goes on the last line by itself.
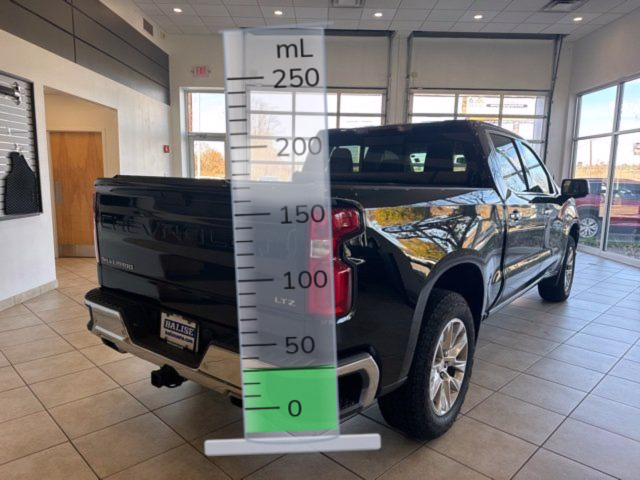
30,mL
